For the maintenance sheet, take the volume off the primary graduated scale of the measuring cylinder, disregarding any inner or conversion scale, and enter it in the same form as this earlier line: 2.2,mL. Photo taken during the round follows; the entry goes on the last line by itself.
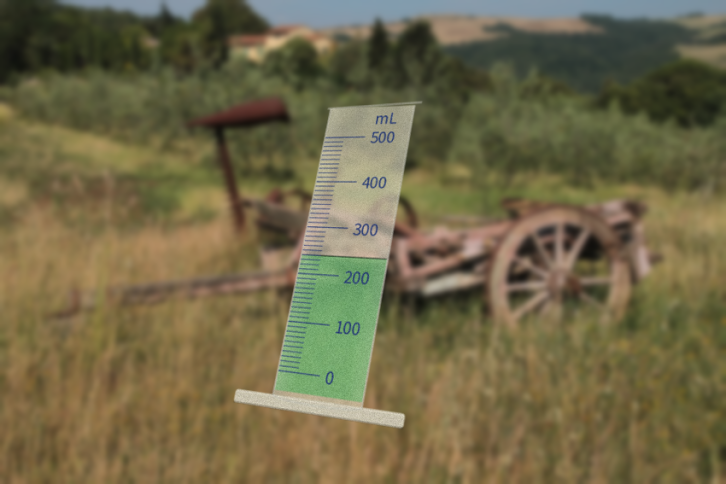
240,mL
